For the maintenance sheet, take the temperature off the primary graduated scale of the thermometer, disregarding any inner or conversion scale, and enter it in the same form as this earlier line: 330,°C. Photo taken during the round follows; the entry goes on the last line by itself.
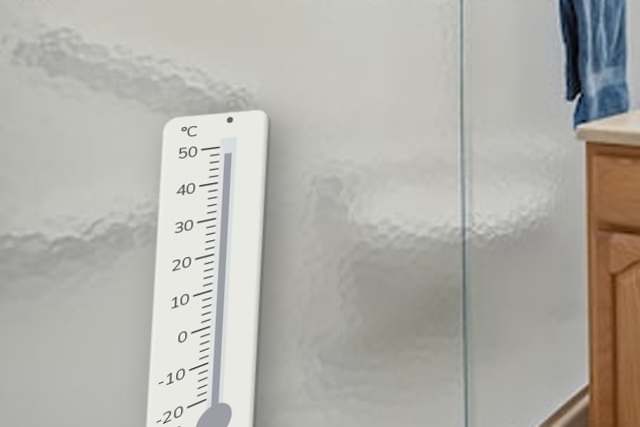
48,°C
